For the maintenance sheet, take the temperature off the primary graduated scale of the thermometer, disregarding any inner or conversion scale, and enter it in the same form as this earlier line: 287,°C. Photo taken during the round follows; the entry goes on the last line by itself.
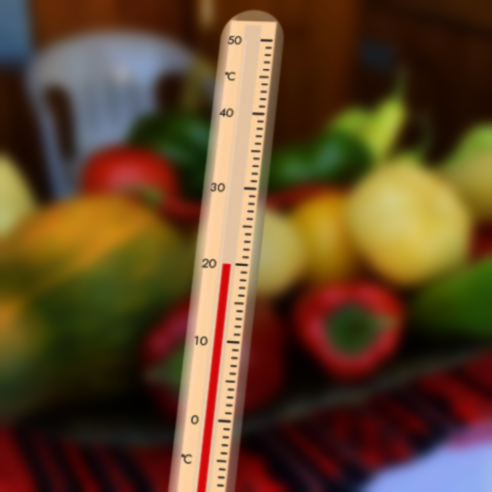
20,°C
